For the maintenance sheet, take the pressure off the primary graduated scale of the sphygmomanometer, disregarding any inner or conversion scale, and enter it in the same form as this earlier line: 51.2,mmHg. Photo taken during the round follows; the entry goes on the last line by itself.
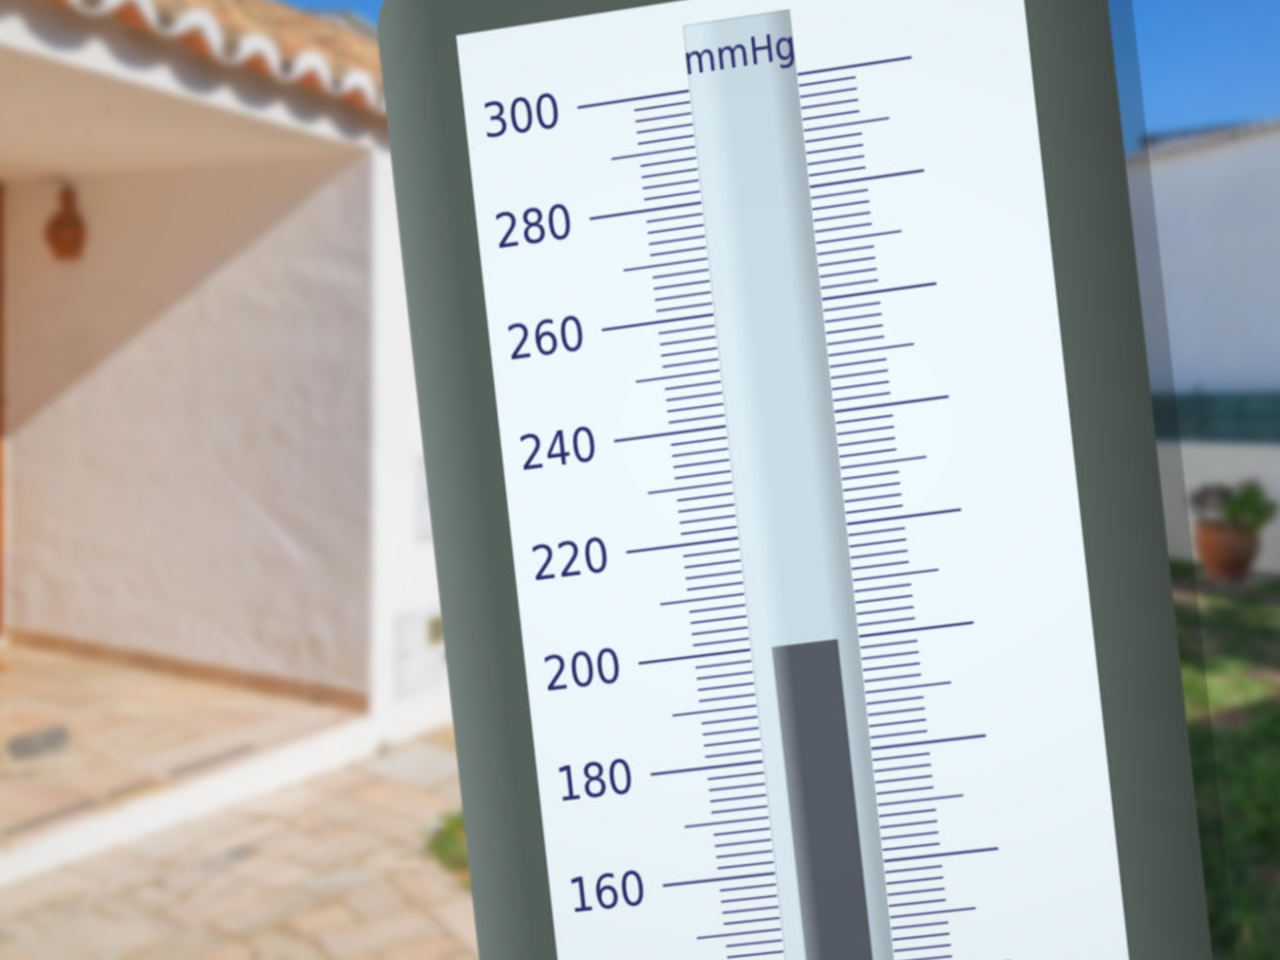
200,mmHg
